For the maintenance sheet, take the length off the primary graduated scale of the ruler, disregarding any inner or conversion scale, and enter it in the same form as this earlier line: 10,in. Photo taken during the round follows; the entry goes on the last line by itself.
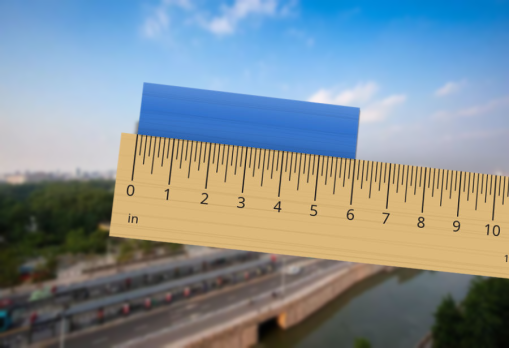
6,in
